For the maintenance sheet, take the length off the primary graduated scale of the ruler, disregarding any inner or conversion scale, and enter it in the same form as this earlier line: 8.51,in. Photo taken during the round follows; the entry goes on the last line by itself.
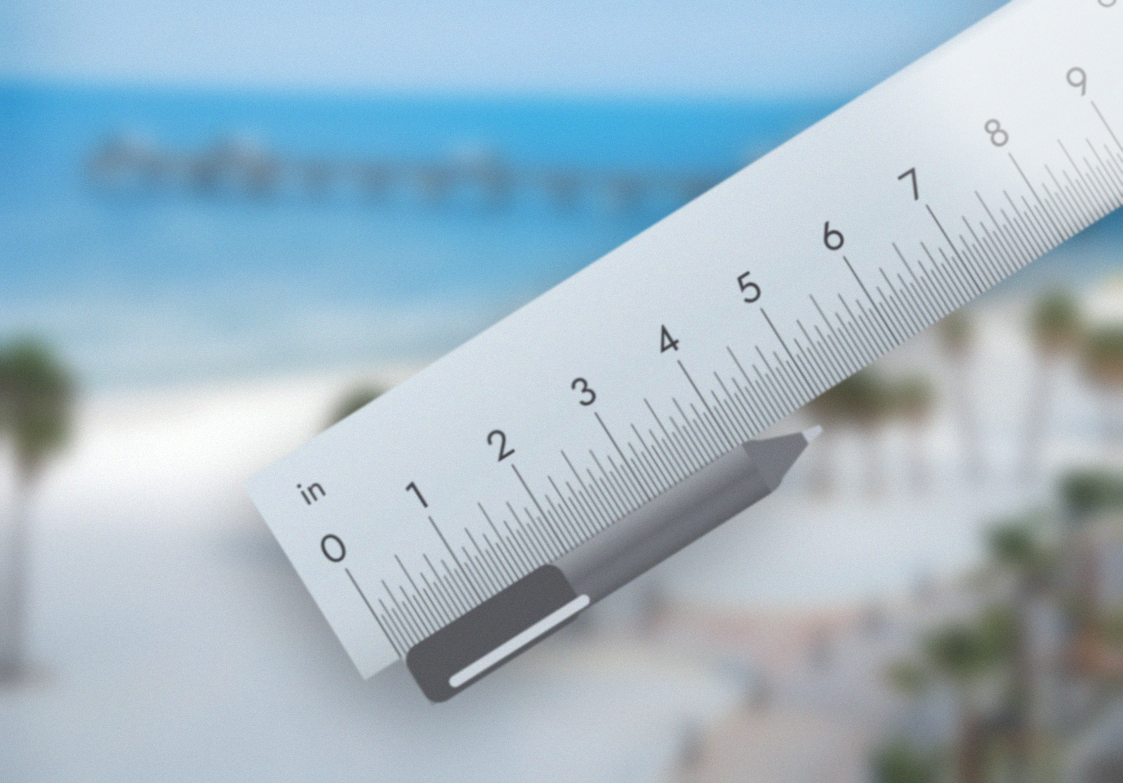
4.875,in
